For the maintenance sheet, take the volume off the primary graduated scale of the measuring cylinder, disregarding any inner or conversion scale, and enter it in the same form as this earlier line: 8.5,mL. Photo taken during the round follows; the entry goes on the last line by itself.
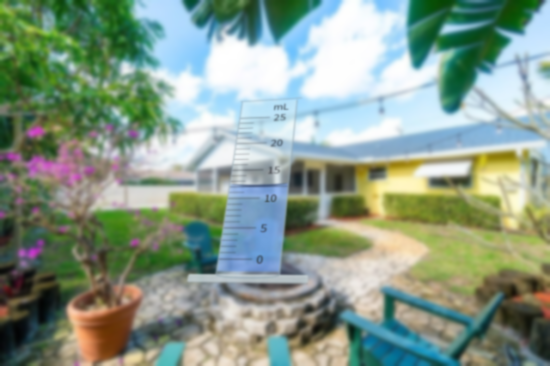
12,mL
